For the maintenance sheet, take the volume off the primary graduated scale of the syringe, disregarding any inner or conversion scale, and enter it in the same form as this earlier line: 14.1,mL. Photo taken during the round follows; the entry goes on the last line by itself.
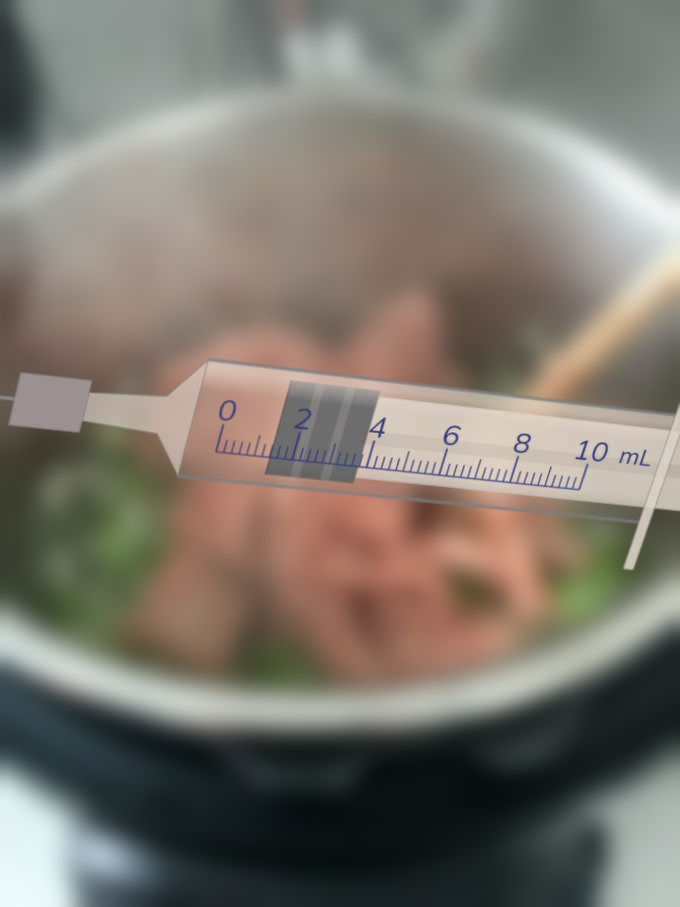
1.4,mL
